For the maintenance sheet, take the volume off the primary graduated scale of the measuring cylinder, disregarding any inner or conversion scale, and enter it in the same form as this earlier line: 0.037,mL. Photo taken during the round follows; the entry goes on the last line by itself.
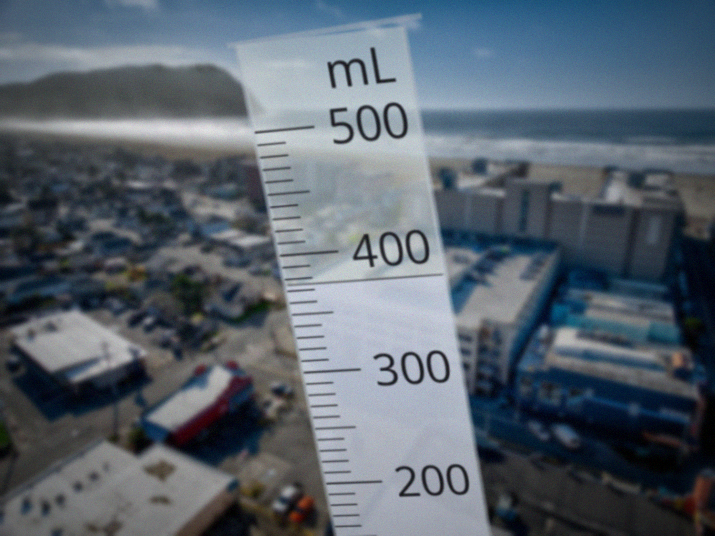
375,mL
